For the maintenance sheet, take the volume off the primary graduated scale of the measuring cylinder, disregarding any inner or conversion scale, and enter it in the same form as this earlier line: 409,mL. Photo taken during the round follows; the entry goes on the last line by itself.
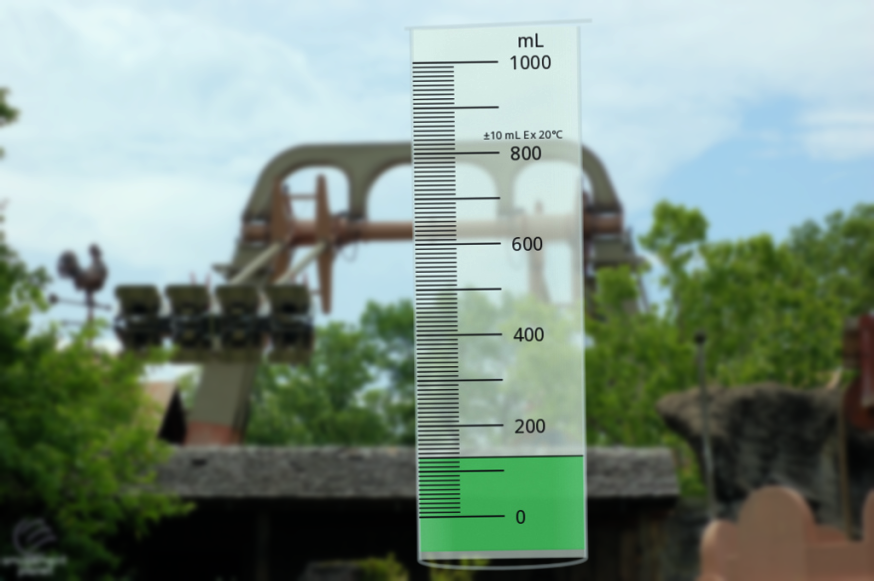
130,mL
